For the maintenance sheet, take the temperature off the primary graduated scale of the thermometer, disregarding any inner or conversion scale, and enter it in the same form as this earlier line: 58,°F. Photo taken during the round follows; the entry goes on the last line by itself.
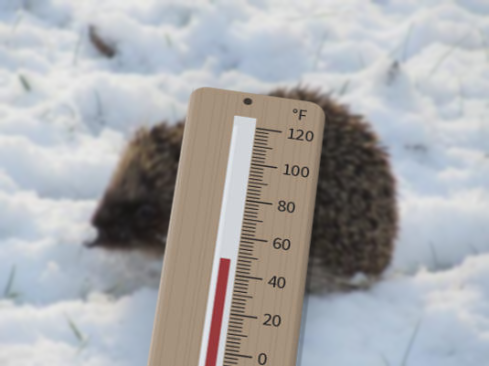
48,°F
